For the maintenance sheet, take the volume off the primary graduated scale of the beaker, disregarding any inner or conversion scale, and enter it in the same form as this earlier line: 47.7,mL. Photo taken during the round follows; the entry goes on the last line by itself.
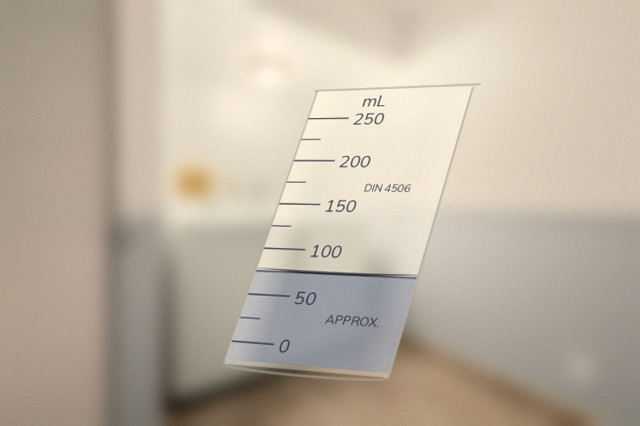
75,mL
